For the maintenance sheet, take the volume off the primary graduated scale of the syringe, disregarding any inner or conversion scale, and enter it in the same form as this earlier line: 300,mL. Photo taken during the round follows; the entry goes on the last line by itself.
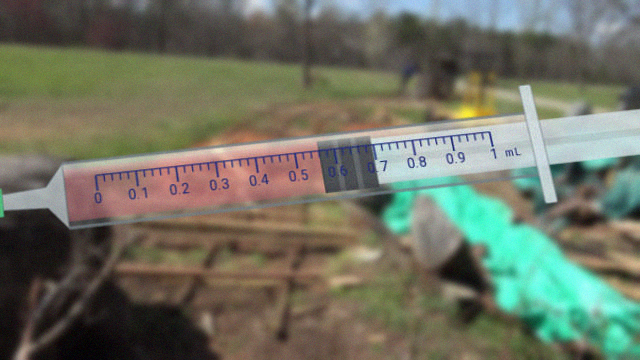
0.56,mL
